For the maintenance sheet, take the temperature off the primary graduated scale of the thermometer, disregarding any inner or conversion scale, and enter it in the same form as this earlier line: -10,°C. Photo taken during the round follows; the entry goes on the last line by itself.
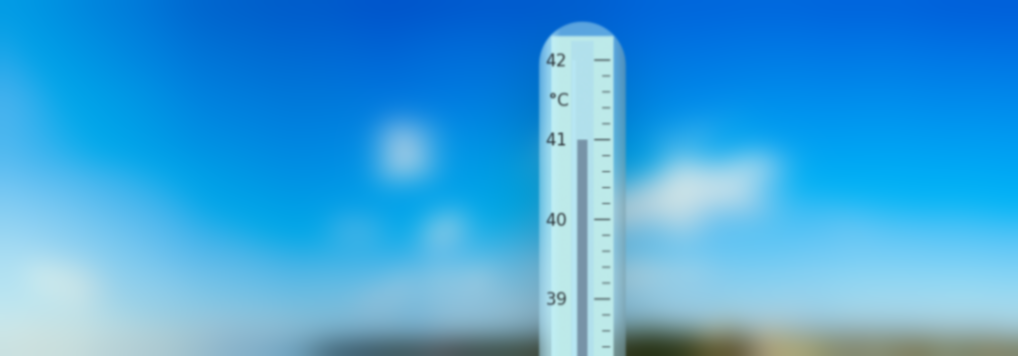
41,°C
